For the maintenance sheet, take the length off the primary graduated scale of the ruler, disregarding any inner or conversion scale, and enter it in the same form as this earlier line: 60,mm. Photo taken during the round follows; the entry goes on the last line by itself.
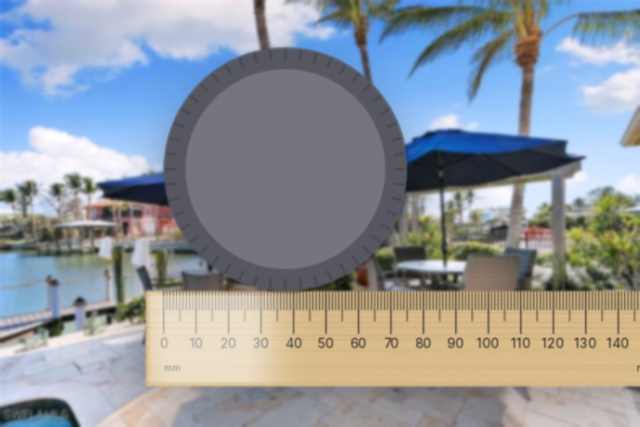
75,mm
